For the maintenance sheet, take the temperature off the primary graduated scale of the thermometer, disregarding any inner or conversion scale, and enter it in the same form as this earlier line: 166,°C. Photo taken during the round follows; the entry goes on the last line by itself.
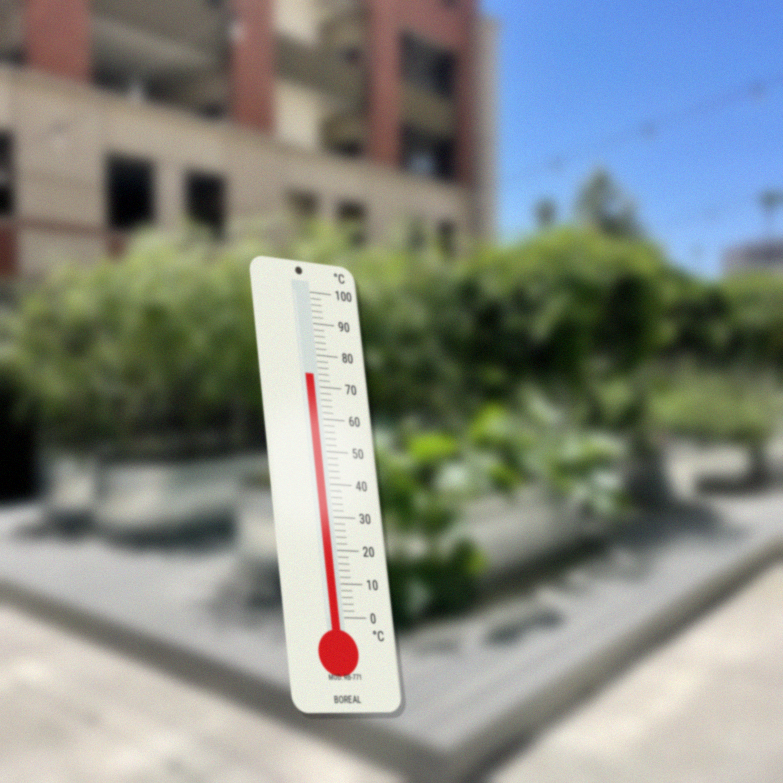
74,°C
